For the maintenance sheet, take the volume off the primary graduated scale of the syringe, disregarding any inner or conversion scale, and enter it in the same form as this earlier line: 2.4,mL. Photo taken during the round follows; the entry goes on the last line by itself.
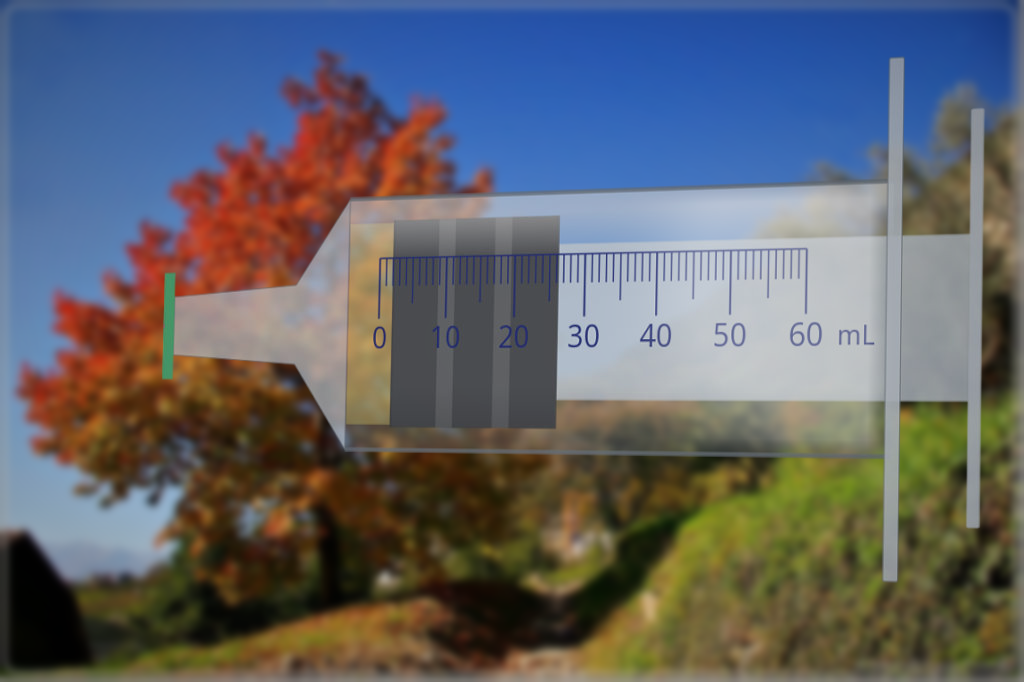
2,mL
